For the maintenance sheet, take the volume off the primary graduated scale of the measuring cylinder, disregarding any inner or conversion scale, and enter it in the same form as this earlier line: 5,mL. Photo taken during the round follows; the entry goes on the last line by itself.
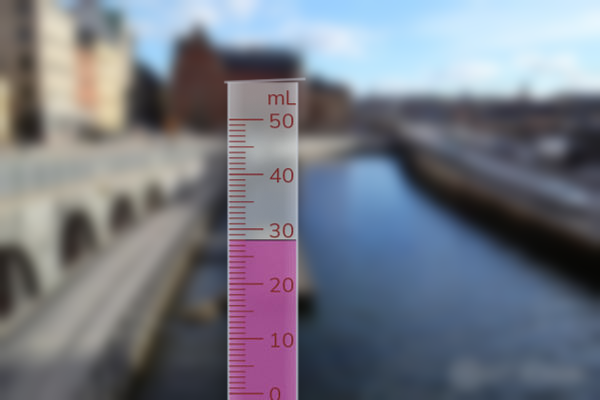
28,mL
